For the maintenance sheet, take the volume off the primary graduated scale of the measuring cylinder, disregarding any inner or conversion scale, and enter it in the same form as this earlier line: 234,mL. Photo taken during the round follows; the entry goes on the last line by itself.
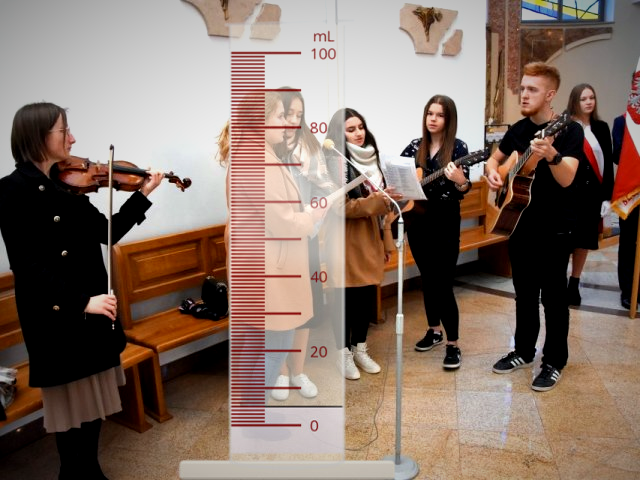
5,mL
